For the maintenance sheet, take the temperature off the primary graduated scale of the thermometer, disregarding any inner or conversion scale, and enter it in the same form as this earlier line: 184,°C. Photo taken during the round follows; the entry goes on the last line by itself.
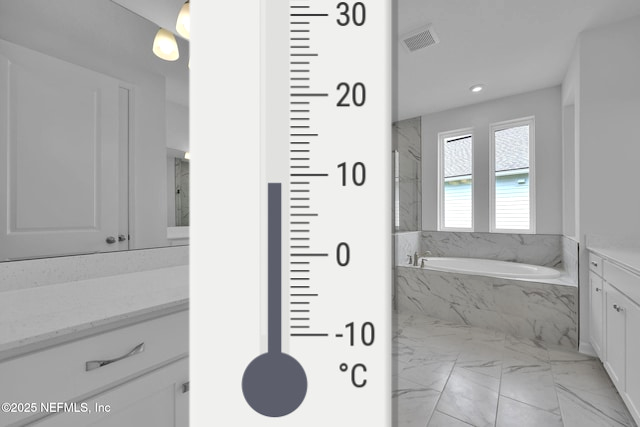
9,°C
